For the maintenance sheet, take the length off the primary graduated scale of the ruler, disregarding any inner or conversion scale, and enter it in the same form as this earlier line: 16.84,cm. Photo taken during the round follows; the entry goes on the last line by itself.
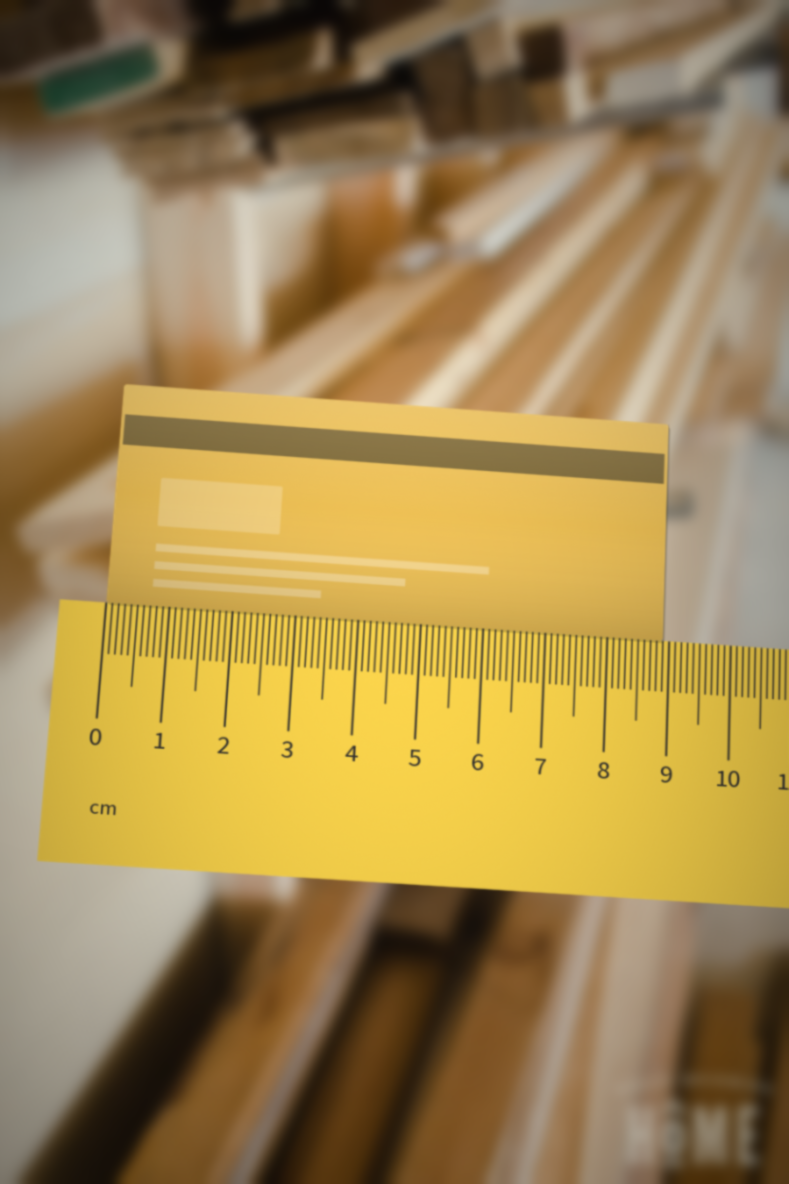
8.9,cm
